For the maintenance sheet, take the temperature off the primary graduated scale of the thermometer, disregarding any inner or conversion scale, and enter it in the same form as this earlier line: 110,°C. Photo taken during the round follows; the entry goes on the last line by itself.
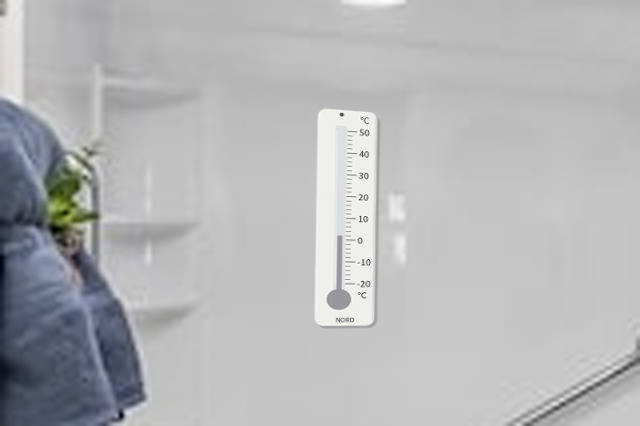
2,°C
